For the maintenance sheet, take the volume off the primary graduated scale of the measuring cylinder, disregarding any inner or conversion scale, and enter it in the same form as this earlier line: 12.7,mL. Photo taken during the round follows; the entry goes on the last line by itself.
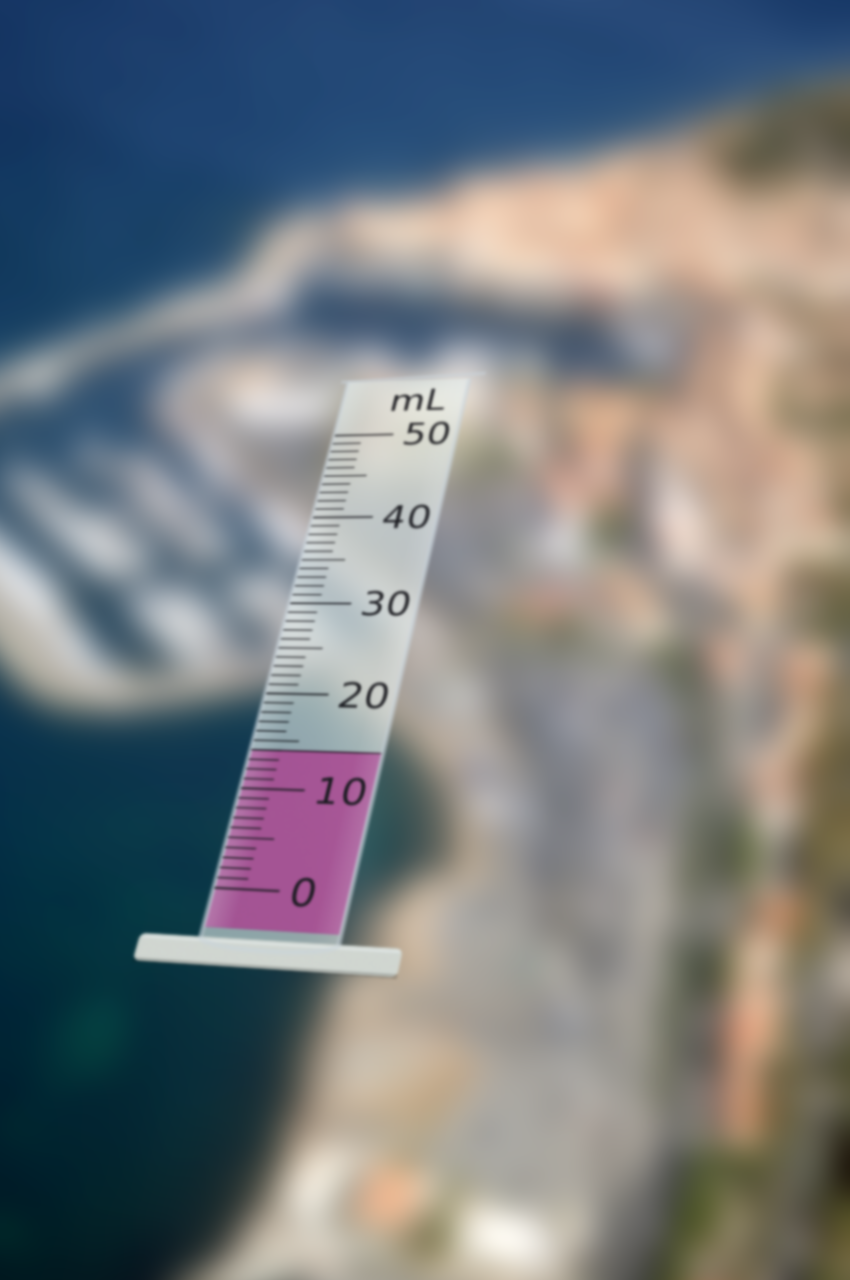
14,mL
